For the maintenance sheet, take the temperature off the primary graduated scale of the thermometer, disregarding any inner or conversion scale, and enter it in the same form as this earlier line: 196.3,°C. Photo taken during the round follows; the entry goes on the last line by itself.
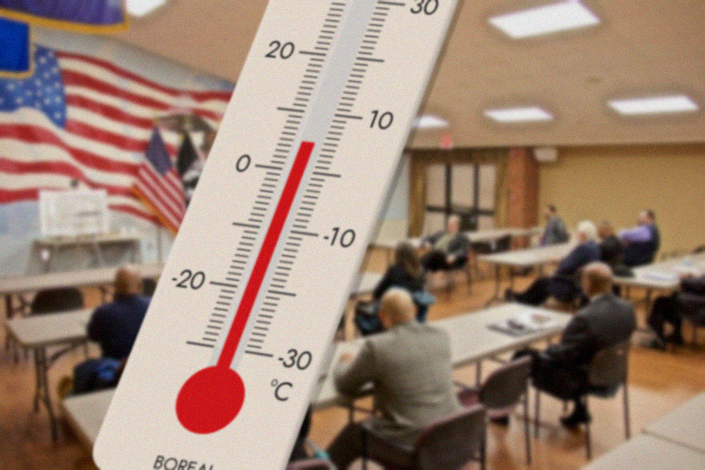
5,°C
